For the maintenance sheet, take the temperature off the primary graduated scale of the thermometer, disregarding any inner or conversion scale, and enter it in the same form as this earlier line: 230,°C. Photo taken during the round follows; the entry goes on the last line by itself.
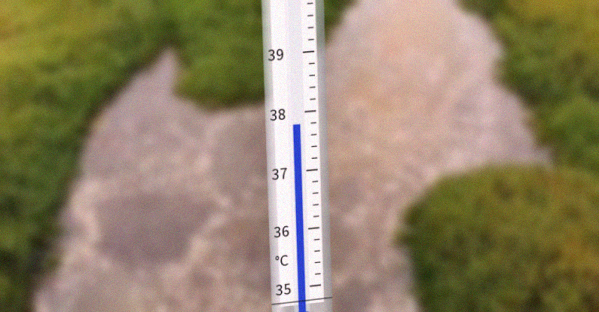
37.8,°C
